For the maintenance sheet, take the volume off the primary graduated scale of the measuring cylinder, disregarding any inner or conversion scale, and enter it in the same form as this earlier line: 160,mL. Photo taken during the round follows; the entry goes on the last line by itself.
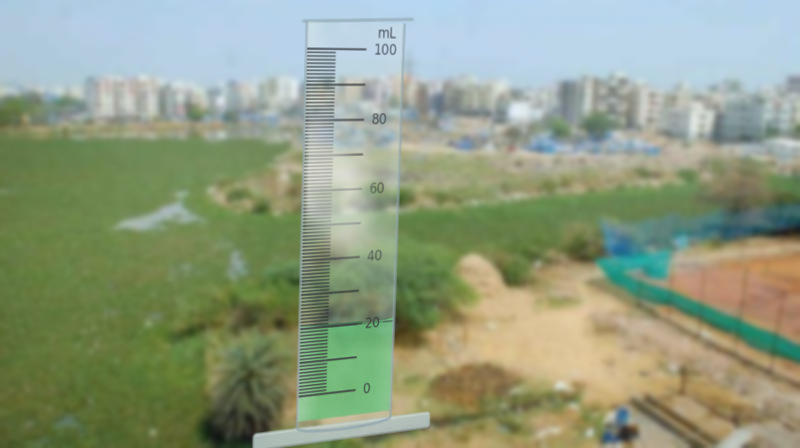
20,mL
